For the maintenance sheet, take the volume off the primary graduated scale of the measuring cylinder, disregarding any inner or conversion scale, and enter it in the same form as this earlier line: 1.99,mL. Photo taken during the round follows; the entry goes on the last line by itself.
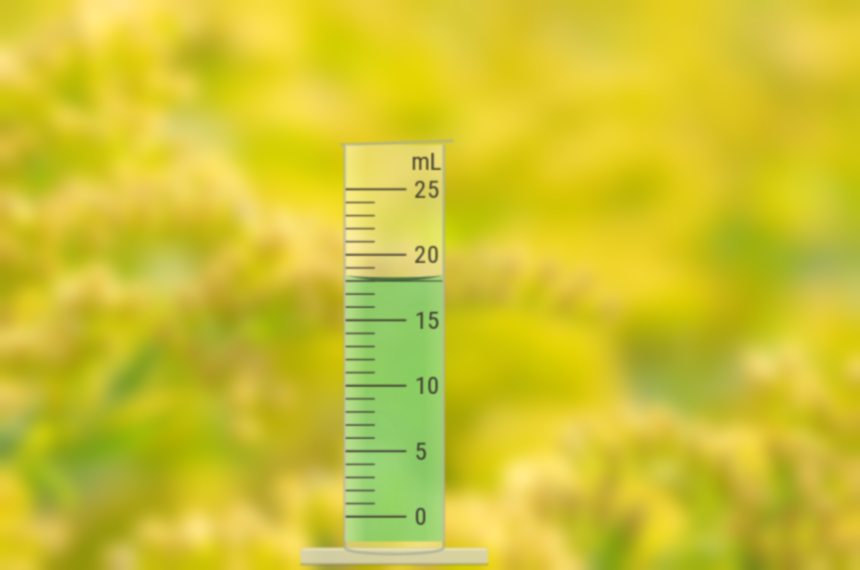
18,mL
